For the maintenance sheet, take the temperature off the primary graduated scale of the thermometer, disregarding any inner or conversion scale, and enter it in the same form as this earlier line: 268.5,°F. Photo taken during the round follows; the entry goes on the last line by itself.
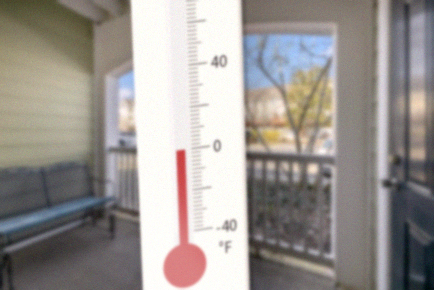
0,°F
